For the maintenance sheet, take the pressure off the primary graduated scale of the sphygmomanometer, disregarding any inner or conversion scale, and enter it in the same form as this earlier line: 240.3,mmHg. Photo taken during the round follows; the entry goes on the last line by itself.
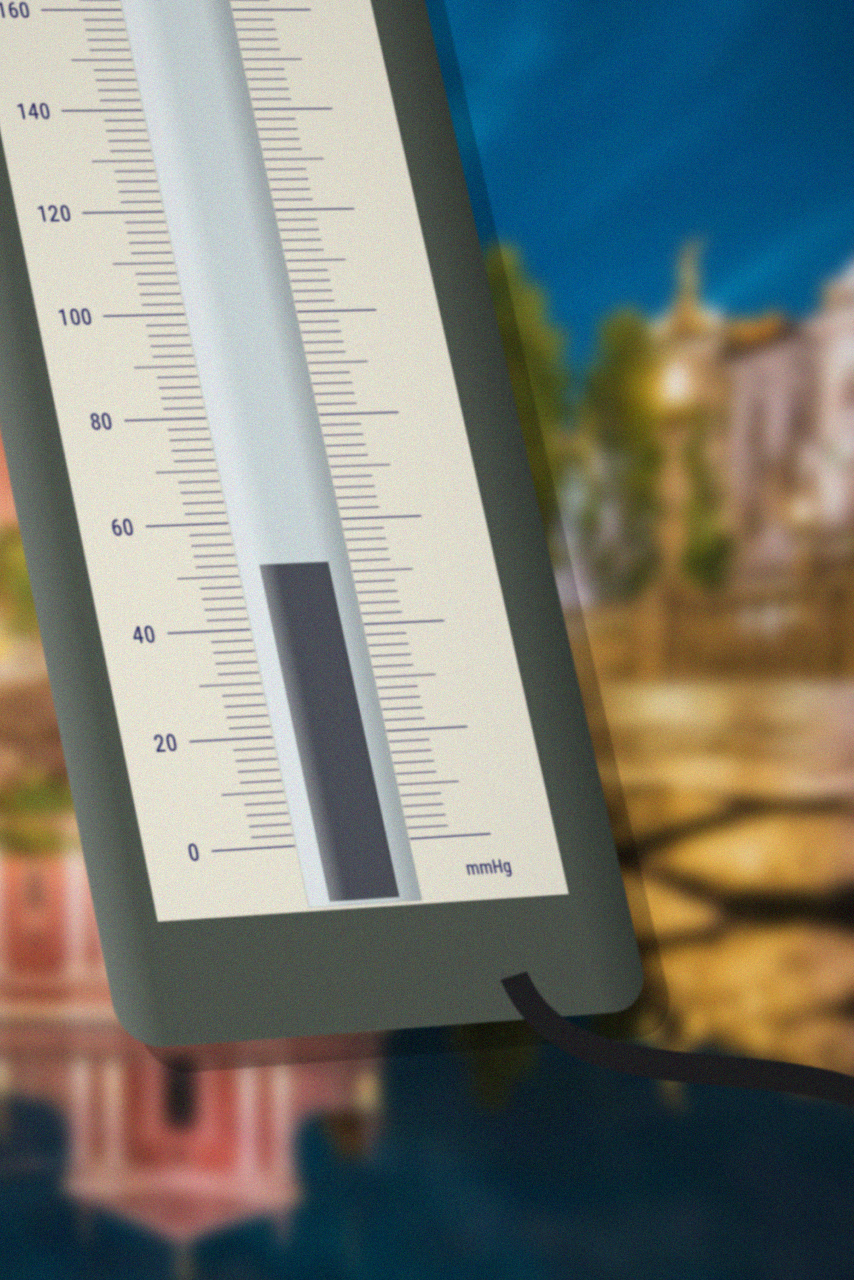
52,mmHg
